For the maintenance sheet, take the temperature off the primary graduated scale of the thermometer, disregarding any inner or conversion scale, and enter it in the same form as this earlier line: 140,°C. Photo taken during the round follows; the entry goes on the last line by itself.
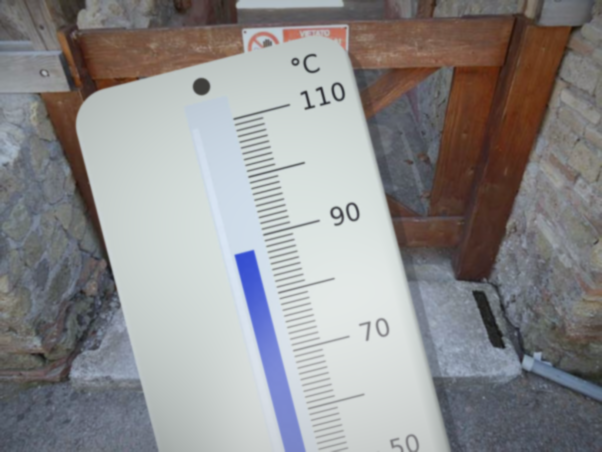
88,°C
